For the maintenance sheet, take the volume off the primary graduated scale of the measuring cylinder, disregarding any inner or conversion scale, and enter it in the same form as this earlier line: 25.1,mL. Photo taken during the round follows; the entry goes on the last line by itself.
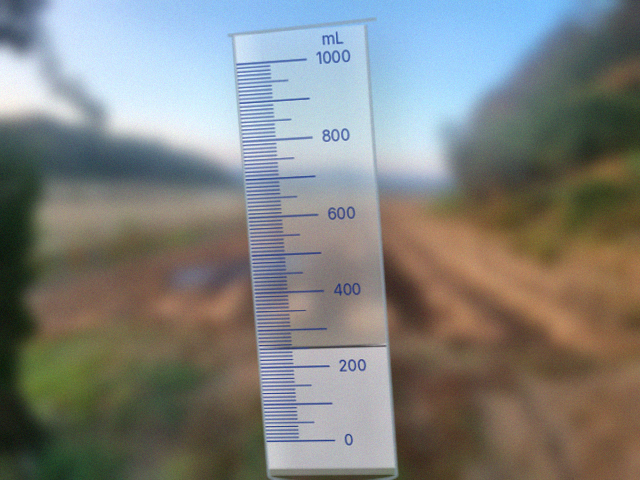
250,mL
